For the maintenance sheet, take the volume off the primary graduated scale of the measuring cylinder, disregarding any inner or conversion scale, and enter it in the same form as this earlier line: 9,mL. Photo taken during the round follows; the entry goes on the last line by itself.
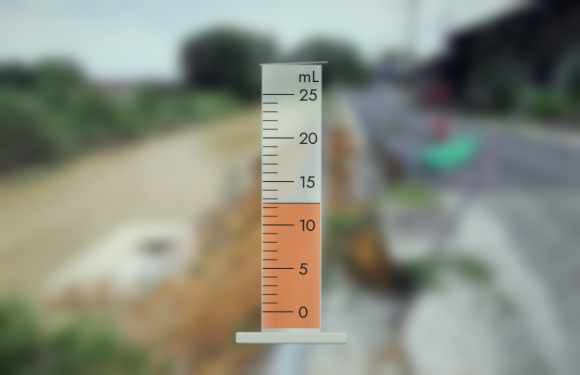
12.5,mL
